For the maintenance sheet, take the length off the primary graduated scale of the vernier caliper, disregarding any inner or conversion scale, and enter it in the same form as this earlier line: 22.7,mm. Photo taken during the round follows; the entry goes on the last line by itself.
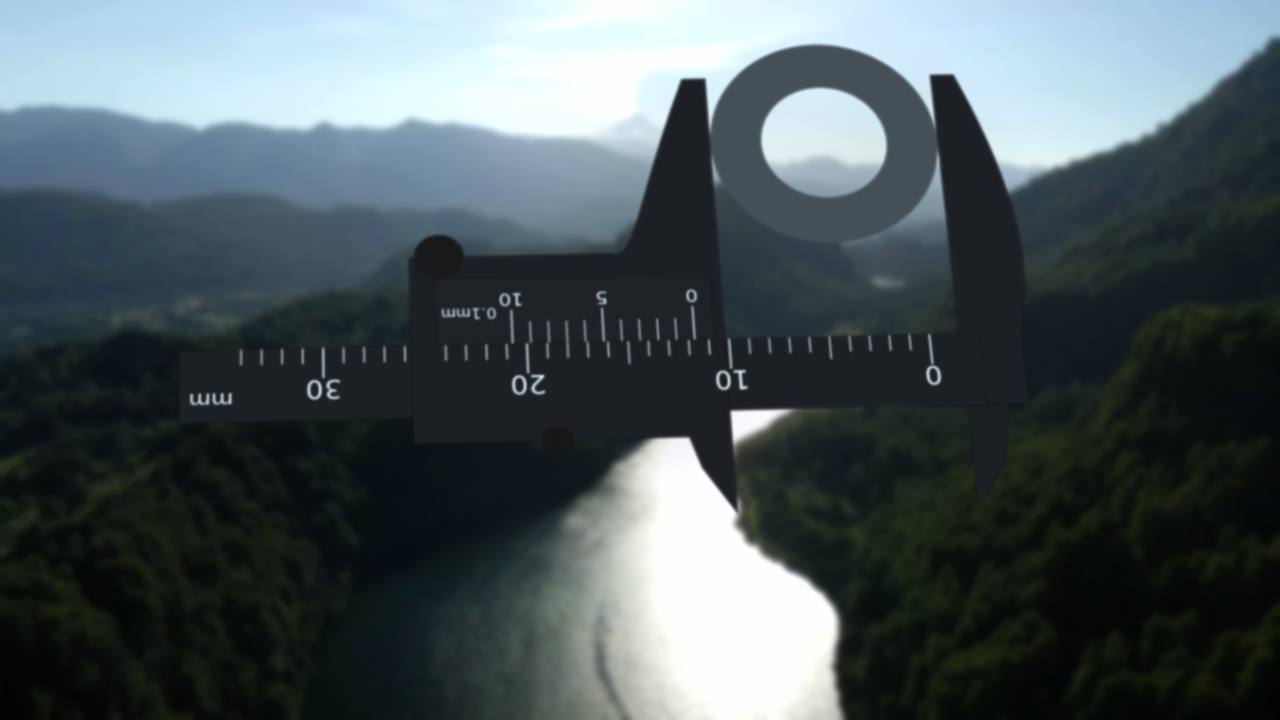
11.7,mm
